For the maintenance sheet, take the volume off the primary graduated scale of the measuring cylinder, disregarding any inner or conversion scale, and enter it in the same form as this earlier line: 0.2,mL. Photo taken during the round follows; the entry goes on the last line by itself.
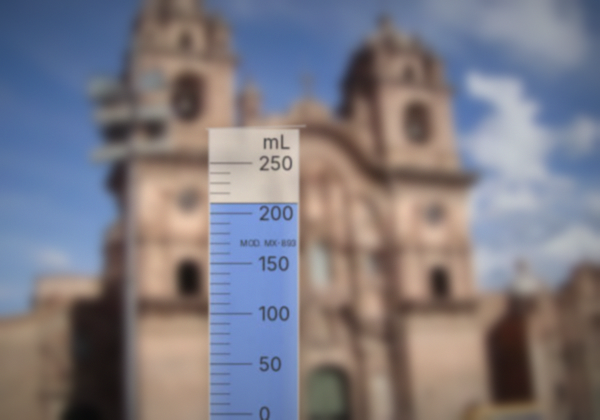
210,mL
